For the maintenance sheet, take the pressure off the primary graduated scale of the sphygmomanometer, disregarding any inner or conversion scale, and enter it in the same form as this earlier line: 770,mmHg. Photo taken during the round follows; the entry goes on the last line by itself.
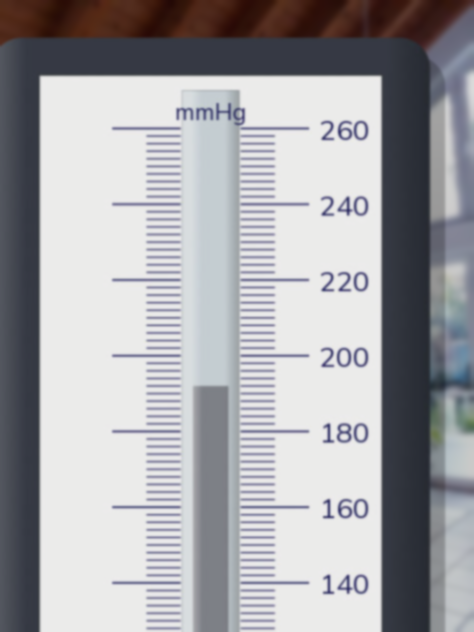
192,mmHg
